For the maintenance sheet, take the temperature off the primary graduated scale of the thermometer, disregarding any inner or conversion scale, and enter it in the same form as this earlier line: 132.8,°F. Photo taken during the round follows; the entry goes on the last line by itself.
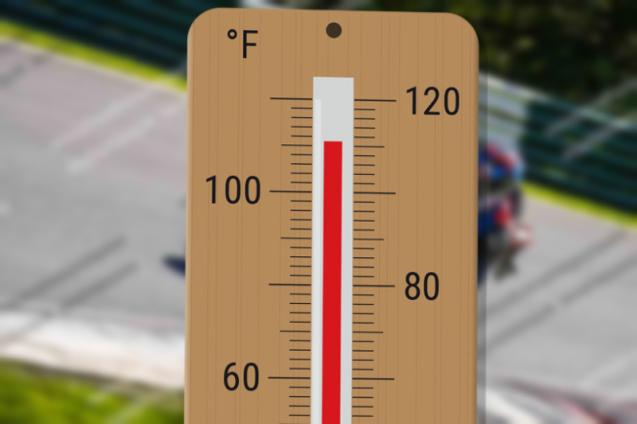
111,°F
